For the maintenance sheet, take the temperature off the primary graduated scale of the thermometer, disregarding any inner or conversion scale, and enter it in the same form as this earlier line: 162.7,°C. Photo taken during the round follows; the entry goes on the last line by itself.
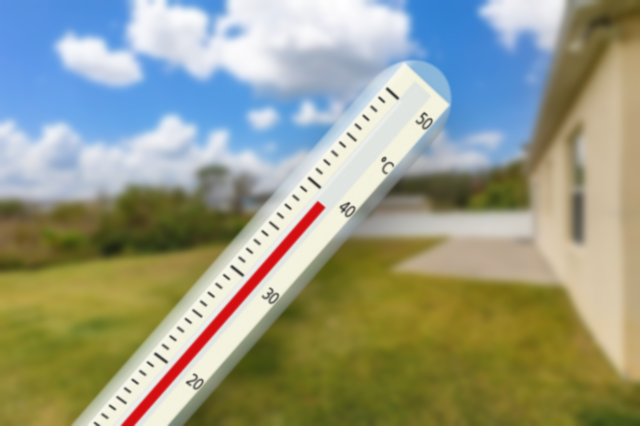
39,°C
